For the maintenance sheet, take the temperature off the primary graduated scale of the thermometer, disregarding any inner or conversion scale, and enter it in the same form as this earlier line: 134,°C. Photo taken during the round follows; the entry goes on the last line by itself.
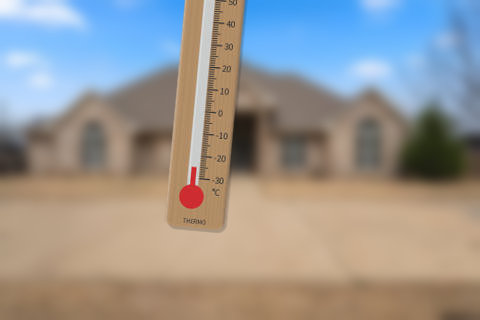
-25,°C
